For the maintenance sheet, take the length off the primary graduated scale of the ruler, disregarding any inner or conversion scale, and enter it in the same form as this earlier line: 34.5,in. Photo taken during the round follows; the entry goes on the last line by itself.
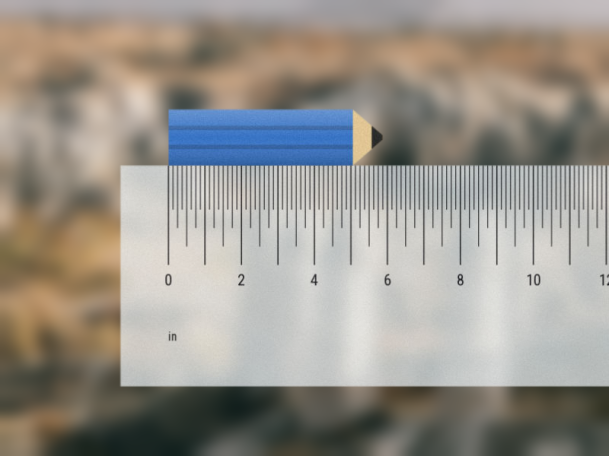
5.875,in
